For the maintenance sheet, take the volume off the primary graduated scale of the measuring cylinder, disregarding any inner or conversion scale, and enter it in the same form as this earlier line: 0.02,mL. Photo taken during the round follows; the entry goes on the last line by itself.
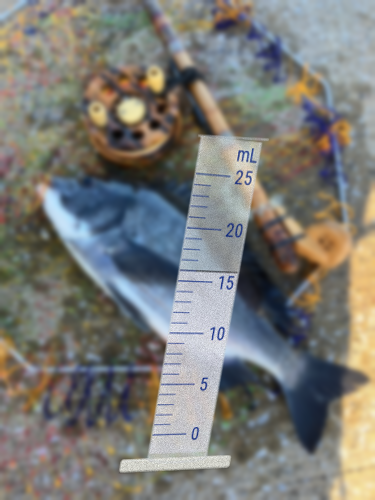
16,mL
